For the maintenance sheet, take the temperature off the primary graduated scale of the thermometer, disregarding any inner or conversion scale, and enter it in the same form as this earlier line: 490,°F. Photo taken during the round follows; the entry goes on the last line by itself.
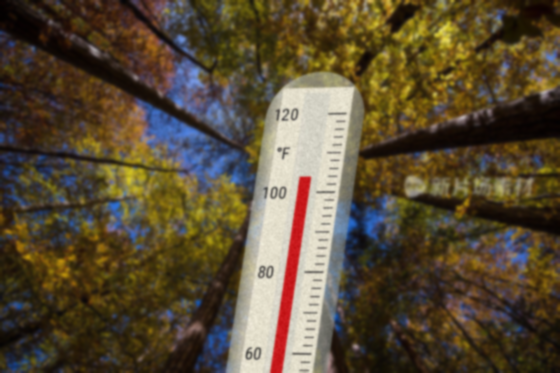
104,°F
